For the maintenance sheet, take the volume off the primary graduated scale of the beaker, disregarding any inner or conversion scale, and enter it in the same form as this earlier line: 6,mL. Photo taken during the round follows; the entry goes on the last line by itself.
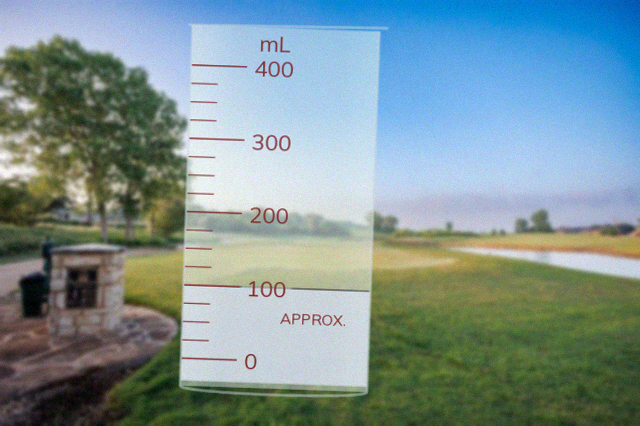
100,mL
